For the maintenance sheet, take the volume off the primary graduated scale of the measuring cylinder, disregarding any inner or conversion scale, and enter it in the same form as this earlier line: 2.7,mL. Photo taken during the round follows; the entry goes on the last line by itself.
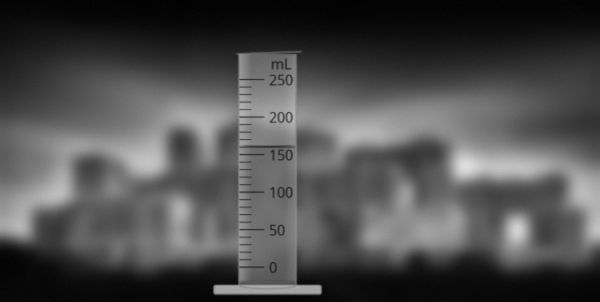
160,mL
